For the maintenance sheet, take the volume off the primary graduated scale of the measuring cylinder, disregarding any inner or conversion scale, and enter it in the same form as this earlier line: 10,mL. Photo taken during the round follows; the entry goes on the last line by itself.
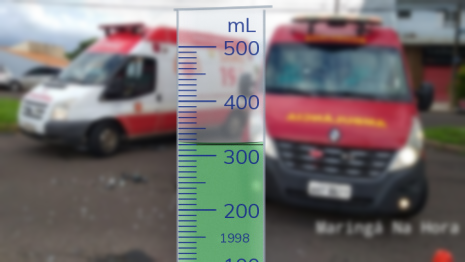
320,mL
